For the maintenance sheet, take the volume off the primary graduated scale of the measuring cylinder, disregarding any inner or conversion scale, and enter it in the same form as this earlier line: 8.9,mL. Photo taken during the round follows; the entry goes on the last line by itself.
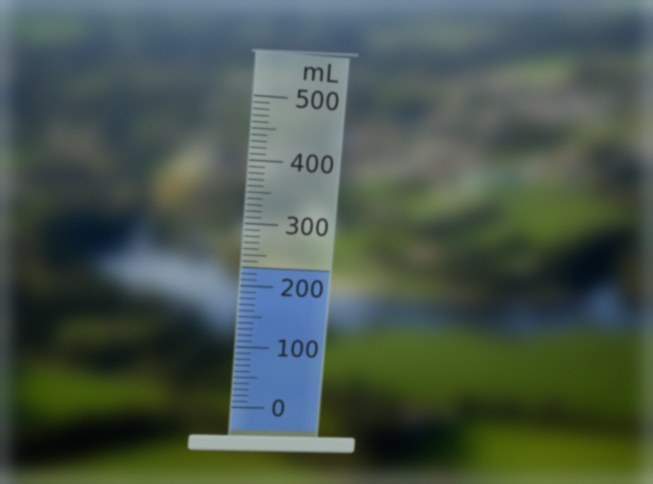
230,mL
